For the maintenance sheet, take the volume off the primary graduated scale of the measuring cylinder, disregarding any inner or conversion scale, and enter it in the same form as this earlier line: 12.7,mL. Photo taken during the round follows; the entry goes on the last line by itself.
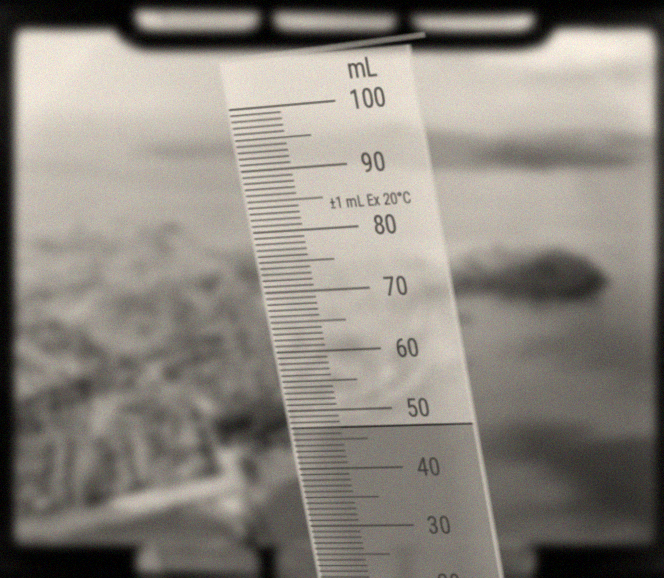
47,mL
